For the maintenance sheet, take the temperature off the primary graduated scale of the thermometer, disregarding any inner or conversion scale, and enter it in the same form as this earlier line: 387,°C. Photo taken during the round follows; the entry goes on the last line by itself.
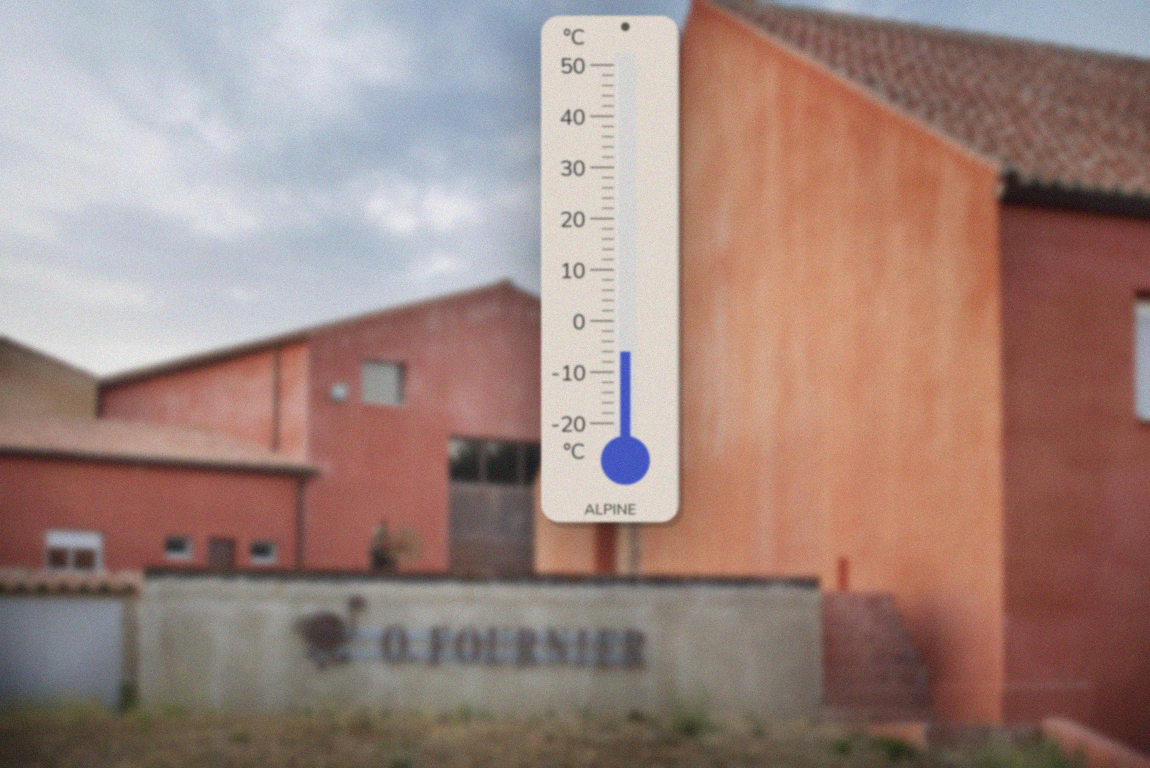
-6,°C
